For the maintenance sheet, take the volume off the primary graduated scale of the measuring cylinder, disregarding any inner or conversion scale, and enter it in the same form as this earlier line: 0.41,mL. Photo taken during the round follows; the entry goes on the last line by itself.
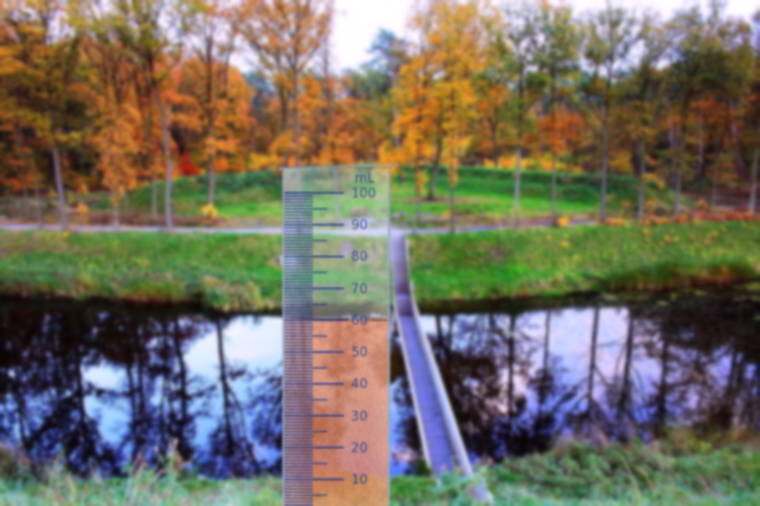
60,mL
